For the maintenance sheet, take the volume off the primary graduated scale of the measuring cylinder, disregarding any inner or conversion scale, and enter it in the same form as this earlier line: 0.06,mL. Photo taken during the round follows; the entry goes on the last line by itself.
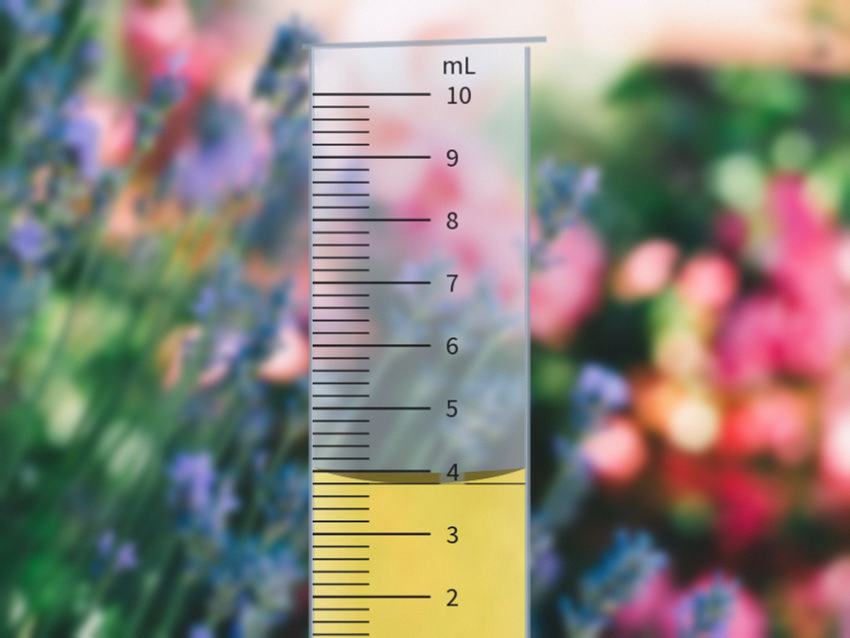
3.8,mL
